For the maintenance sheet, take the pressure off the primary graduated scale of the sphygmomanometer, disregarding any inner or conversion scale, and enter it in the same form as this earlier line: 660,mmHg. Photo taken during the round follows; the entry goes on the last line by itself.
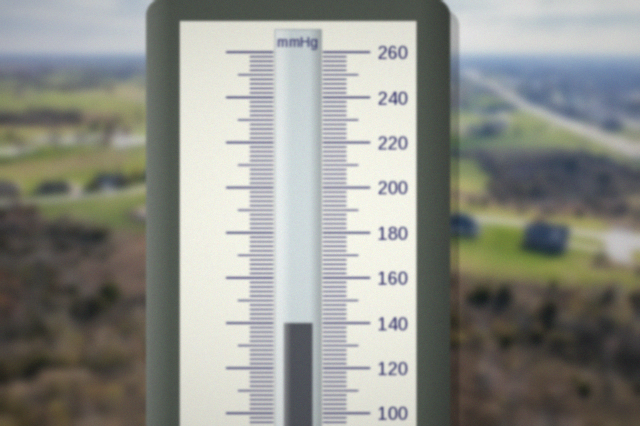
140,mmHg
